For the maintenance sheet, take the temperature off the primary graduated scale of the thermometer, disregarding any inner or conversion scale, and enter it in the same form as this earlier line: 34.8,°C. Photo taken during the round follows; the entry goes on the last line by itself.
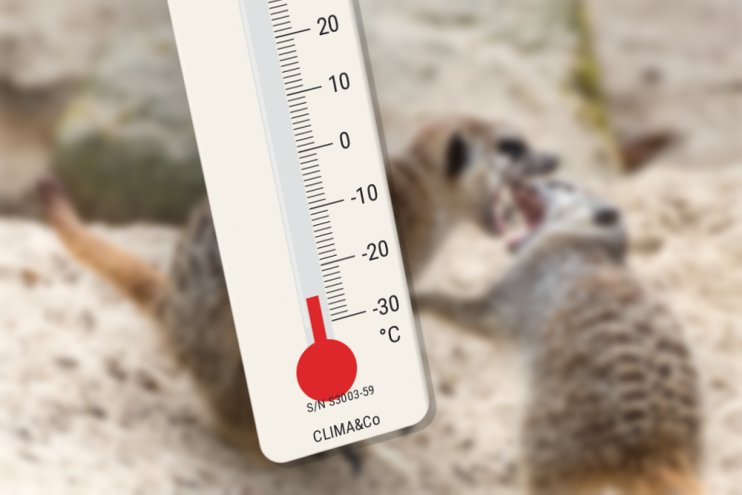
-25,°C
